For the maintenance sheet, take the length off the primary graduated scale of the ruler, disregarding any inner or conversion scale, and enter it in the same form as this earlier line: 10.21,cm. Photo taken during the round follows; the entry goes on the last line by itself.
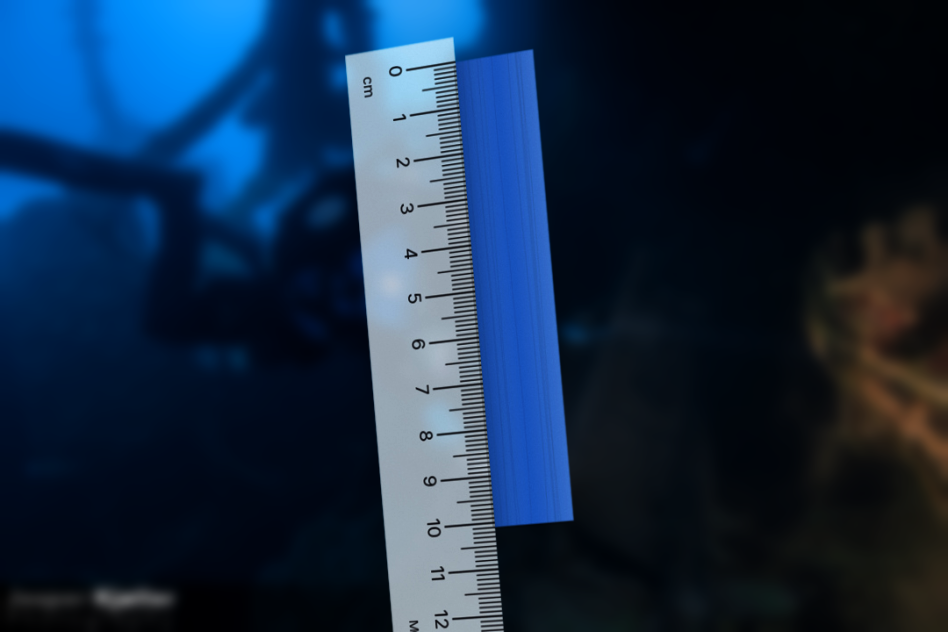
10.1,cm
